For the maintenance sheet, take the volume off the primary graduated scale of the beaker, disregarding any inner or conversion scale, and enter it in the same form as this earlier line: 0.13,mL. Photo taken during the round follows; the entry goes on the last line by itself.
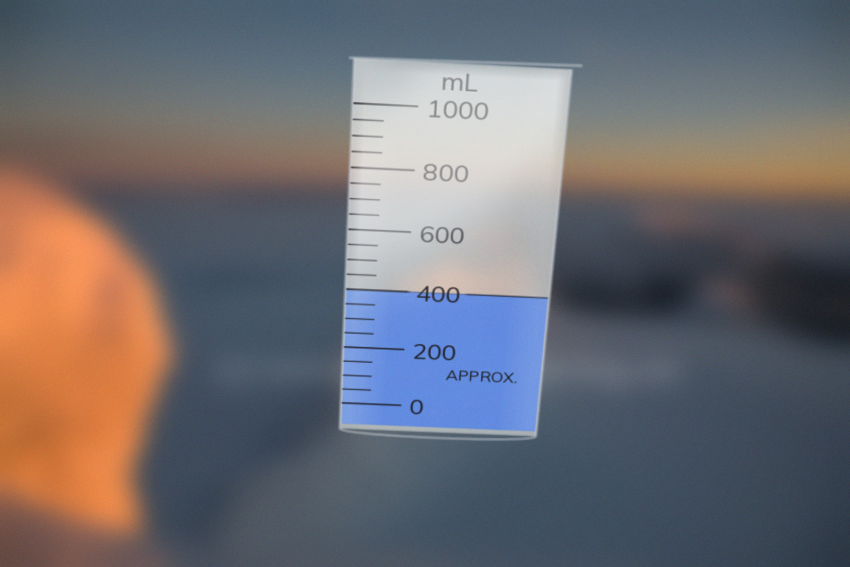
400,mL
